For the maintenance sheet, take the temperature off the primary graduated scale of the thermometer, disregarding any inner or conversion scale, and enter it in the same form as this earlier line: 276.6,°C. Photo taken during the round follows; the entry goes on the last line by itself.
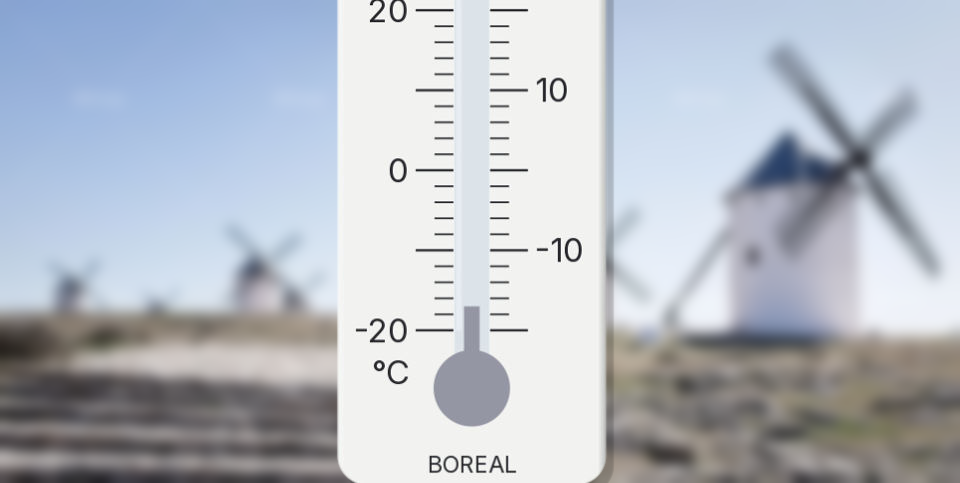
-17,°C
